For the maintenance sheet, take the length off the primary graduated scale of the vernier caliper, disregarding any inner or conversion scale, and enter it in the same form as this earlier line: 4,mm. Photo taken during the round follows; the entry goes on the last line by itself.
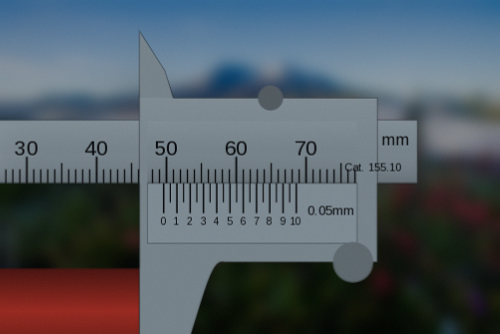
49.6,mm
